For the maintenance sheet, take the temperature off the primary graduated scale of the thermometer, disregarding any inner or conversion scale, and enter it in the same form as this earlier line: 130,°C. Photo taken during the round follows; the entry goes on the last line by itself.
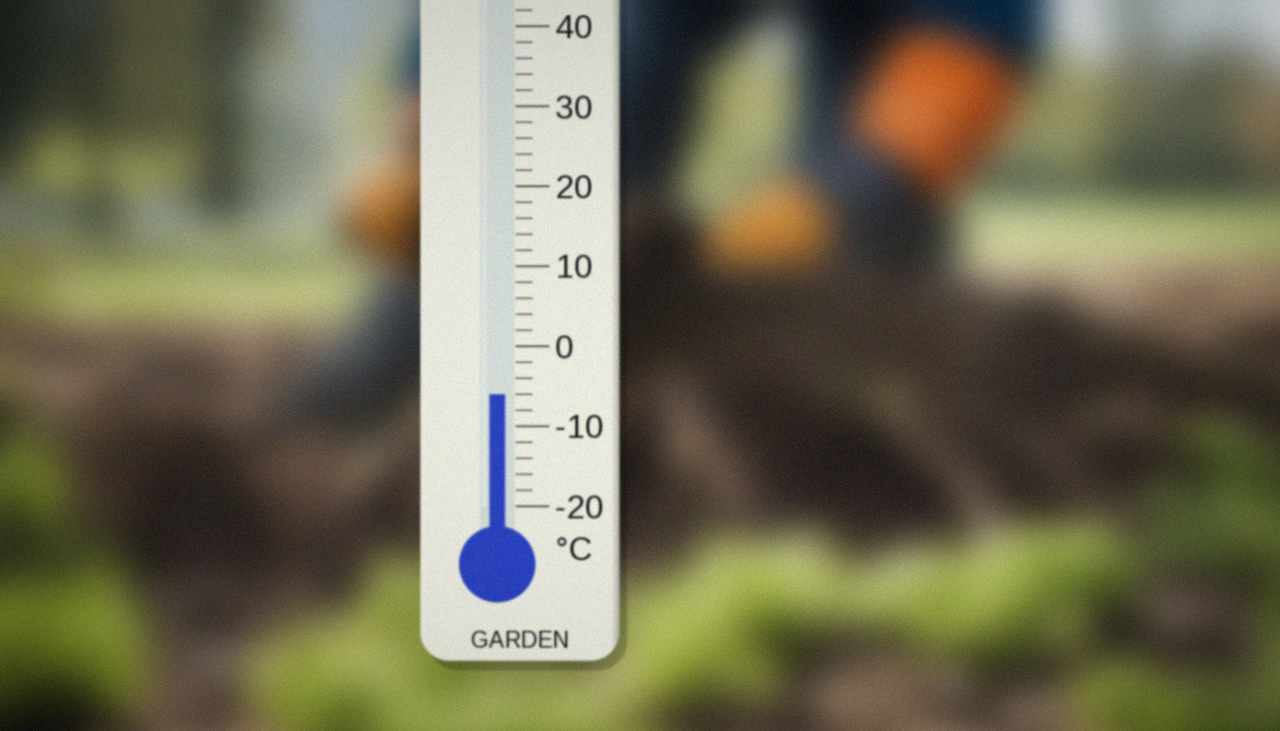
-6,°C
